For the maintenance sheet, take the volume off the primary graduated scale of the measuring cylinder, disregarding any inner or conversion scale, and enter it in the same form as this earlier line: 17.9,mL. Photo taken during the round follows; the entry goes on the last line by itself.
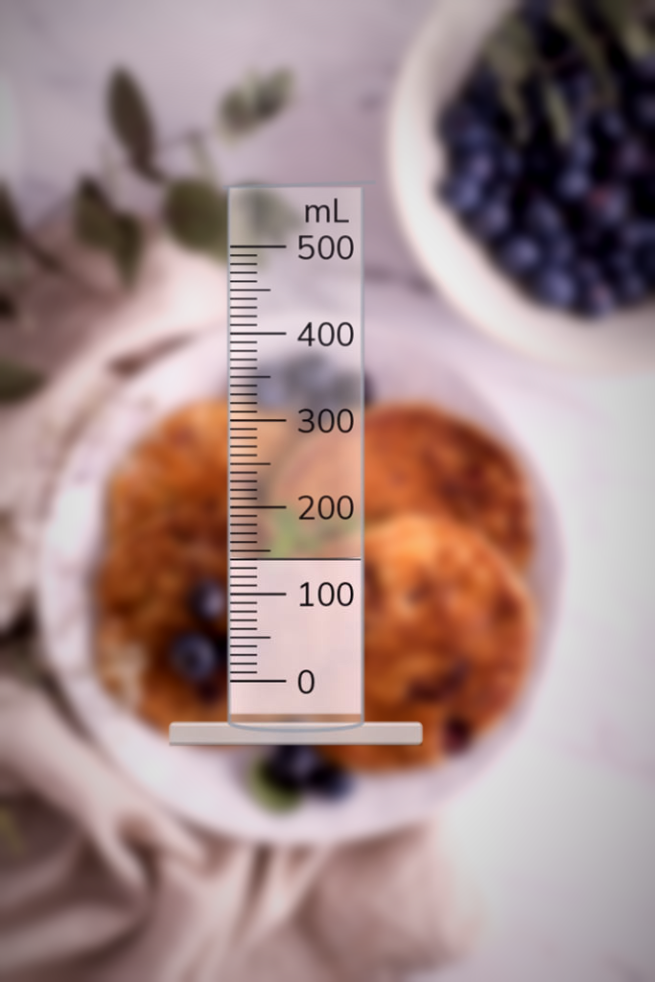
140,mL
